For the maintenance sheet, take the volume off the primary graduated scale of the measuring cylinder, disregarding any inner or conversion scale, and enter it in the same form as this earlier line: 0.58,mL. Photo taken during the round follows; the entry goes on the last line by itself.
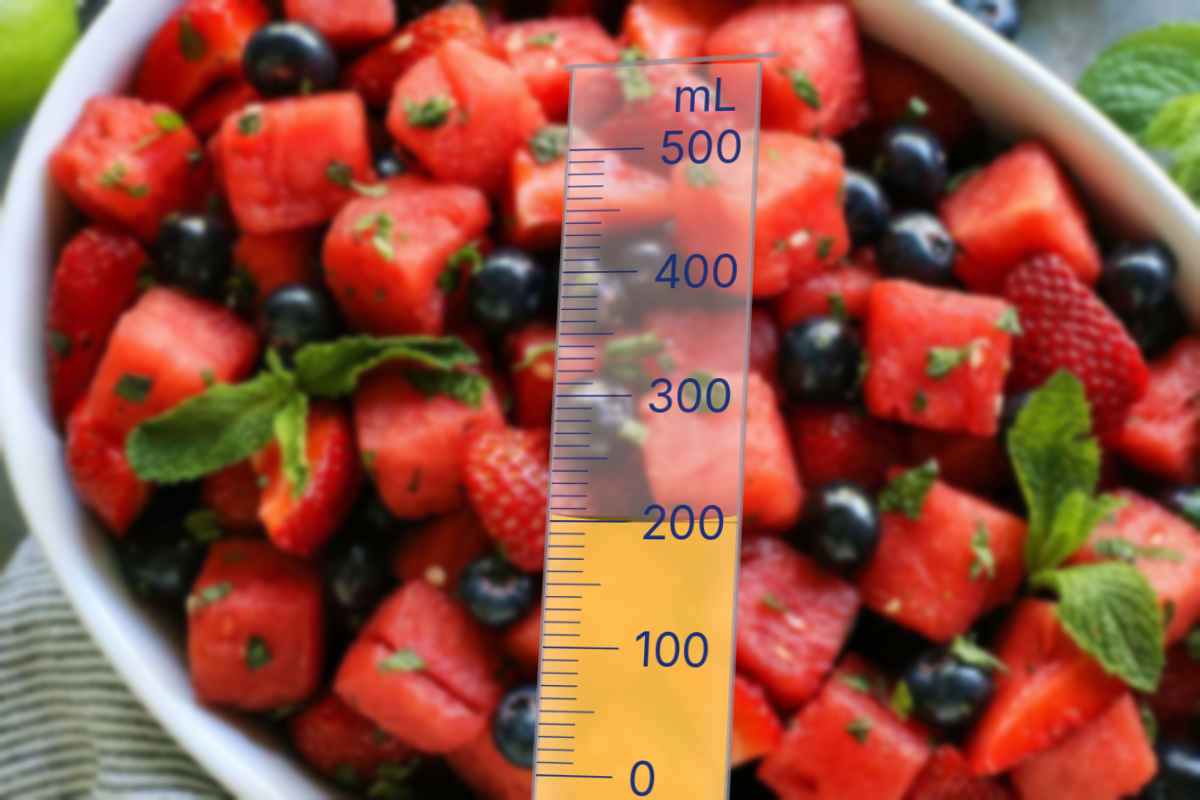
200,mL
